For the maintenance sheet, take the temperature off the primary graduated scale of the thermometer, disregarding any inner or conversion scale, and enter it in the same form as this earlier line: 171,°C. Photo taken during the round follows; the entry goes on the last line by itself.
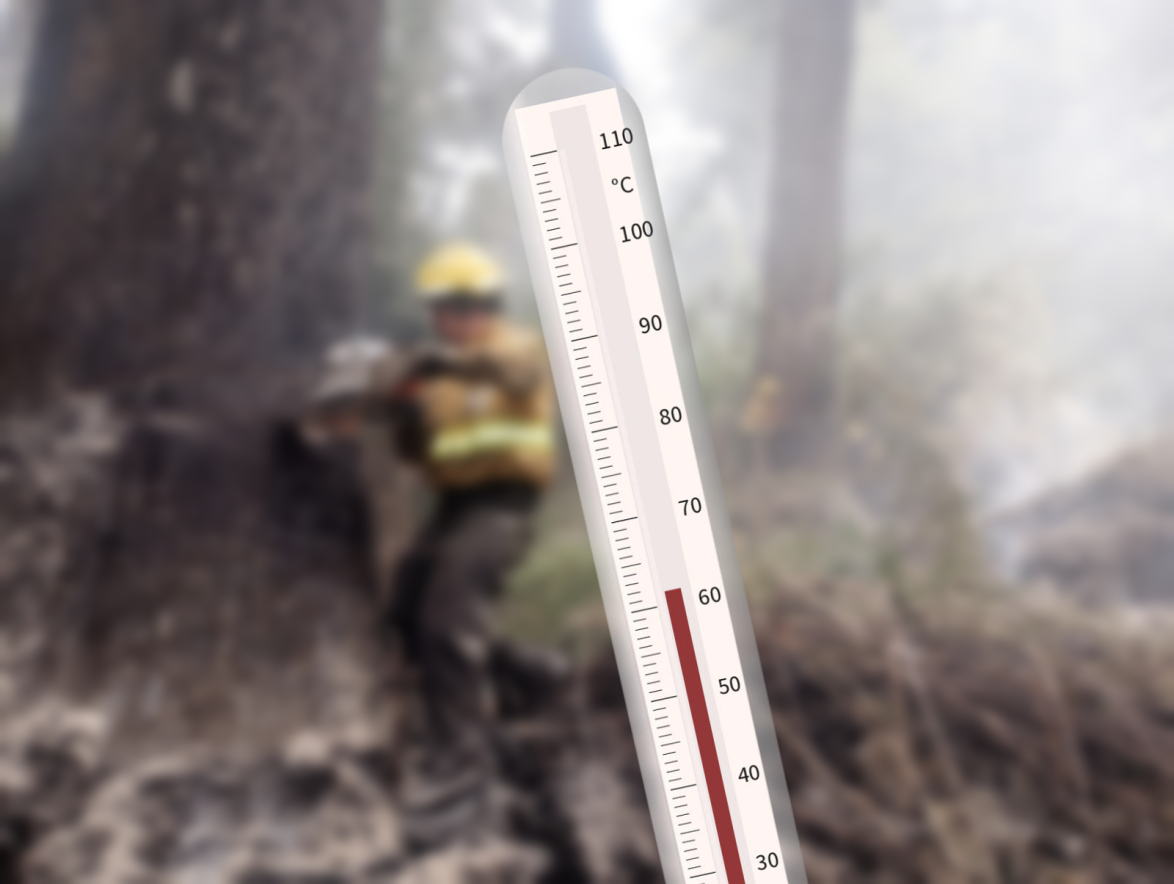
61.5,°C
